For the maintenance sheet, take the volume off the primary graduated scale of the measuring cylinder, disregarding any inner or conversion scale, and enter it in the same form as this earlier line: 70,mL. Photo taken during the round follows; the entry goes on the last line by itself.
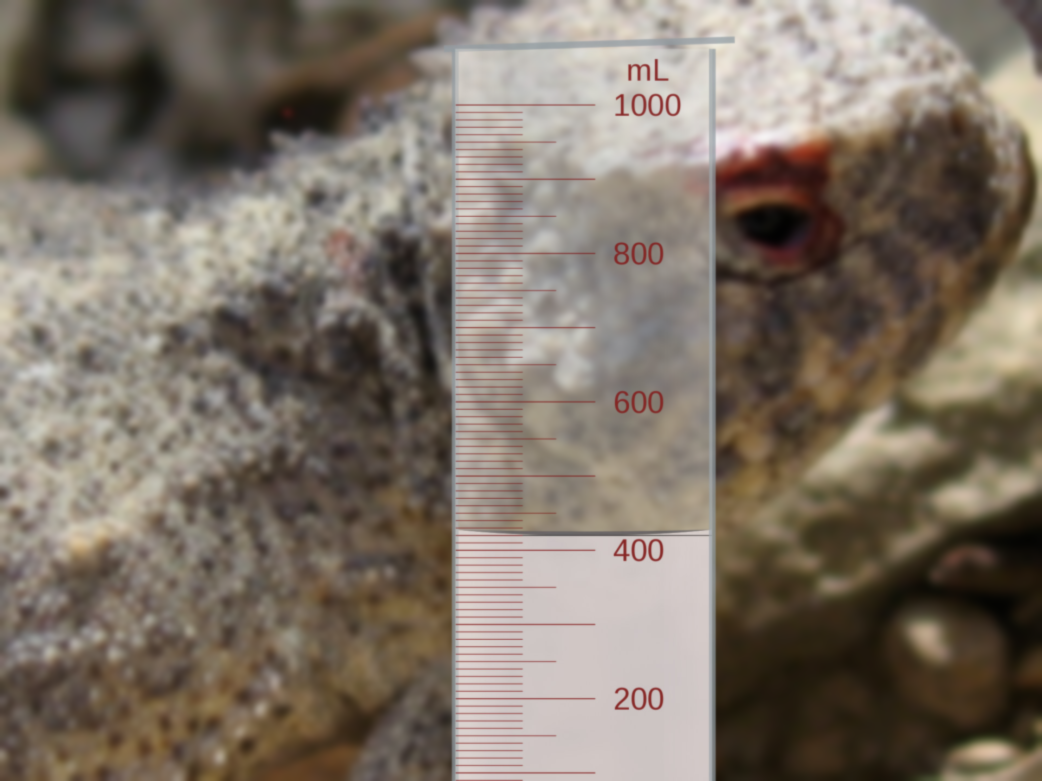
420,mL
